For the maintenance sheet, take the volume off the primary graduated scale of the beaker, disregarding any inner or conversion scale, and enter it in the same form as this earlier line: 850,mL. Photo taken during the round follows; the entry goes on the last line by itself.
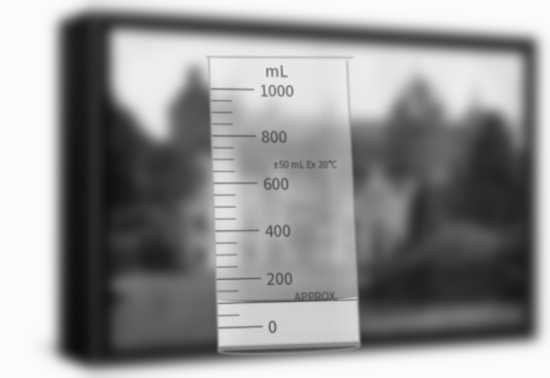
100,mL
